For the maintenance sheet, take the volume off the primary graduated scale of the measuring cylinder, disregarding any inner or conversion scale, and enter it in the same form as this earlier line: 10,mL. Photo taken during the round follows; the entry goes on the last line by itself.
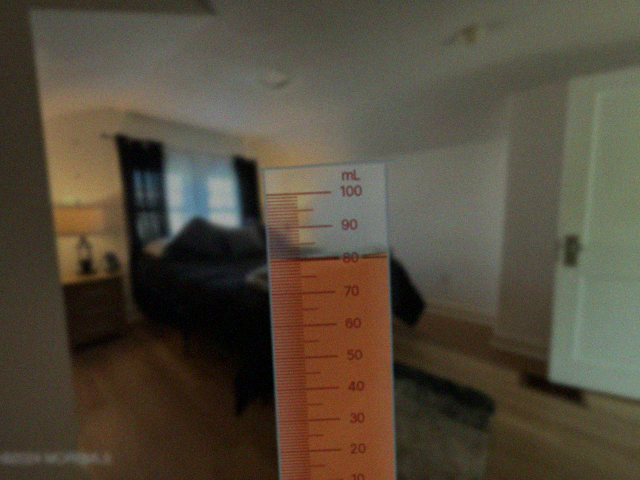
80,mL
